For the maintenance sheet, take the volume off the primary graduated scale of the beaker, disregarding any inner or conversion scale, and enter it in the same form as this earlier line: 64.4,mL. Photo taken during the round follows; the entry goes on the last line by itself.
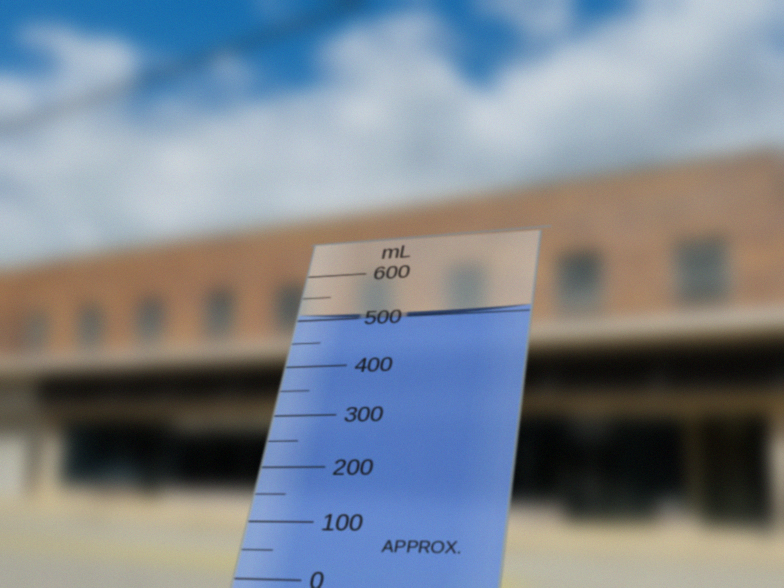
500,mL
